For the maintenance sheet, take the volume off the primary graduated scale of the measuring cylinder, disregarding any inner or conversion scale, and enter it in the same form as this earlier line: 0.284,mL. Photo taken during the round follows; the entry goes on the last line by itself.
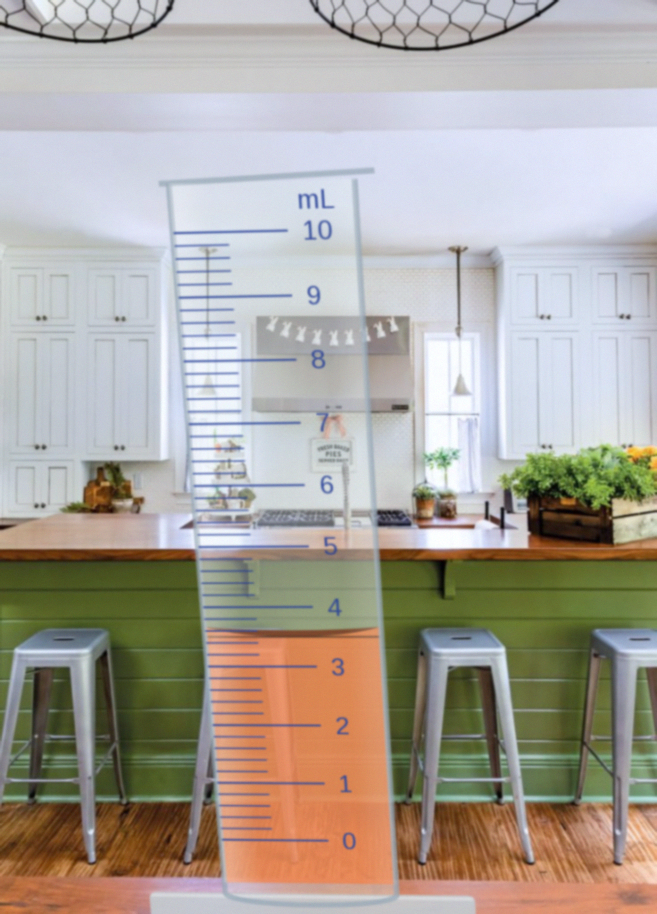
3.5,mL
